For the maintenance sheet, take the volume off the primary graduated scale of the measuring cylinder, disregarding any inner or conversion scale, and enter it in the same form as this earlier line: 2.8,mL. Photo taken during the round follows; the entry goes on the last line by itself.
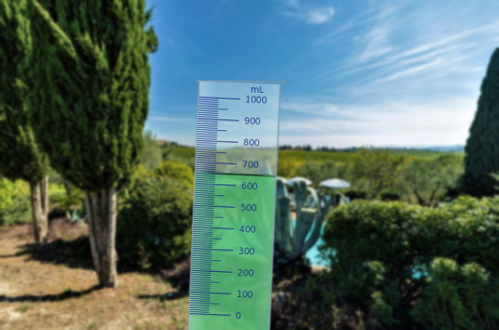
650,mL
